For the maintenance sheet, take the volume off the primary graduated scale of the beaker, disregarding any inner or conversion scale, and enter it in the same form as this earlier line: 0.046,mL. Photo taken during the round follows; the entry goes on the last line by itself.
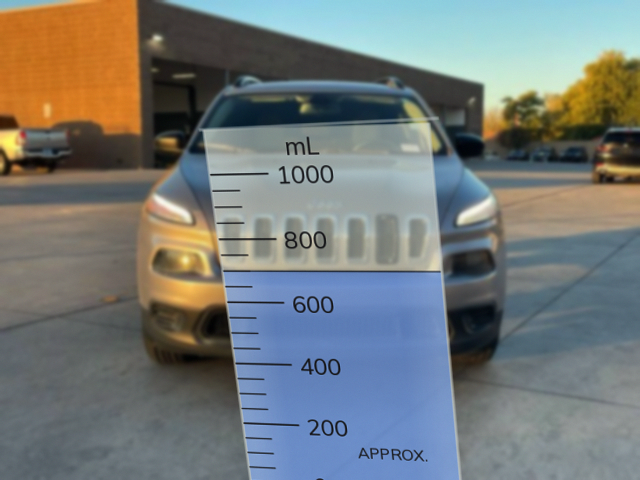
700,mL
